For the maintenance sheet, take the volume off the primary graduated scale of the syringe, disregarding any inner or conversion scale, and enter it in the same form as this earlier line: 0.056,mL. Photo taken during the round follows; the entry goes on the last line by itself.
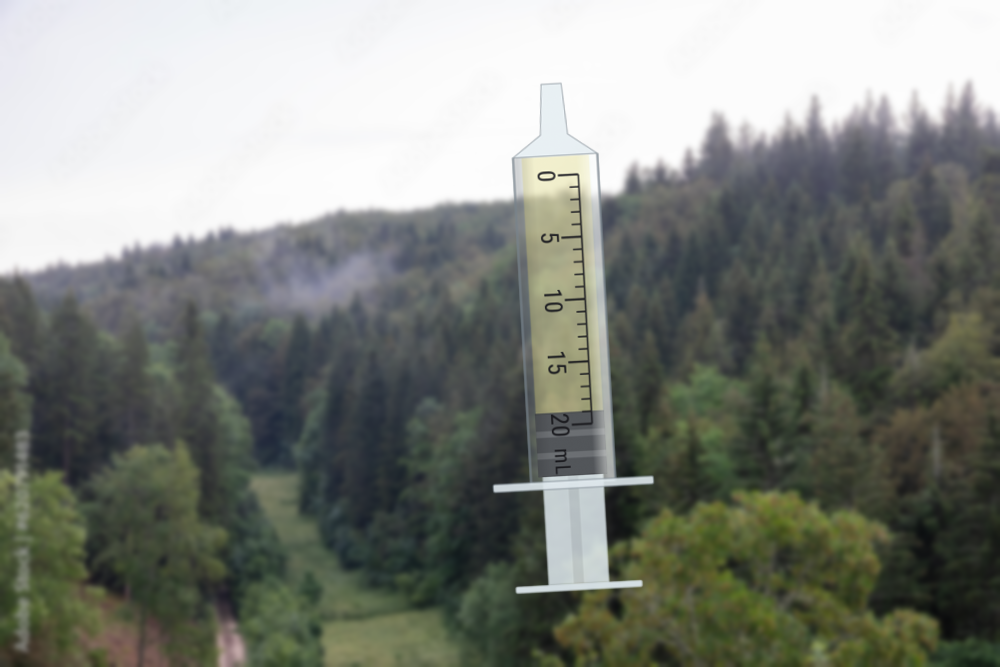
19,mL
